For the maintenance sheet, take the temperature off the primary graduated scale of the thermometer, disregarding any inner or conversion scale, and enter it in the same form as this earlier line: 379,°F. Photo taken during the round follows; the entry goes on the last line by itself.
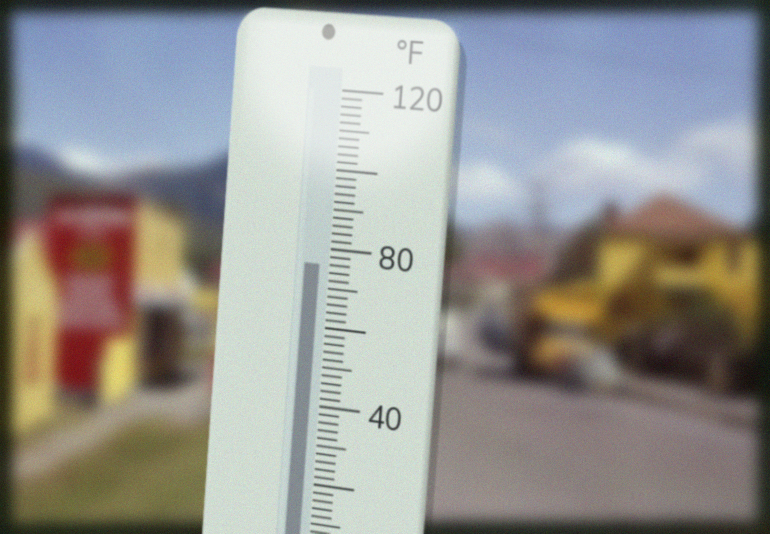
76,°F
